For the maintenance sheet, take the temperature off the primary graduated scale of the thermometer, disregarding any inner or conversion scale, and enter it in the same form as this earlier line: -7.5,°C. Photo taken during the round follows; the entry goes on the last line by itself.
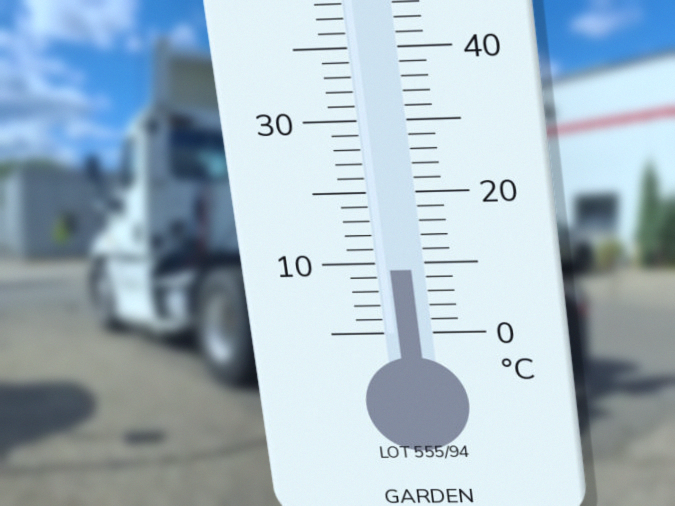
9,°C
